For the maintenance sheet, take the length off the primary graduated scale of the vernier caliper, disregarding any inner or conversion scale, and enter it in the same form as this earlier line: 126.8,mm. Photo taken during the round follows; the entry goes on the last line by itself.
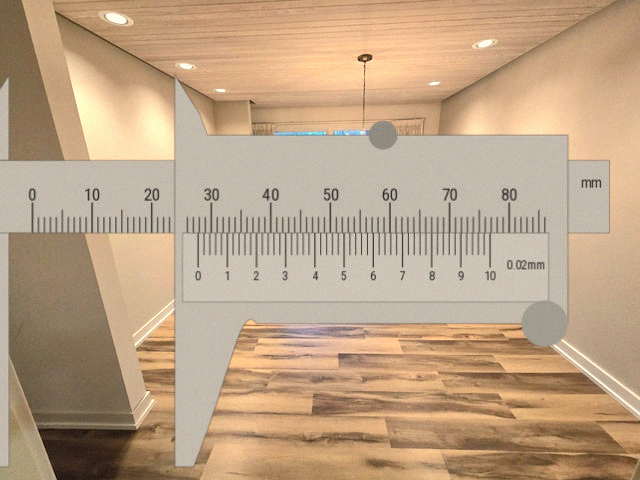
27.8,mm
